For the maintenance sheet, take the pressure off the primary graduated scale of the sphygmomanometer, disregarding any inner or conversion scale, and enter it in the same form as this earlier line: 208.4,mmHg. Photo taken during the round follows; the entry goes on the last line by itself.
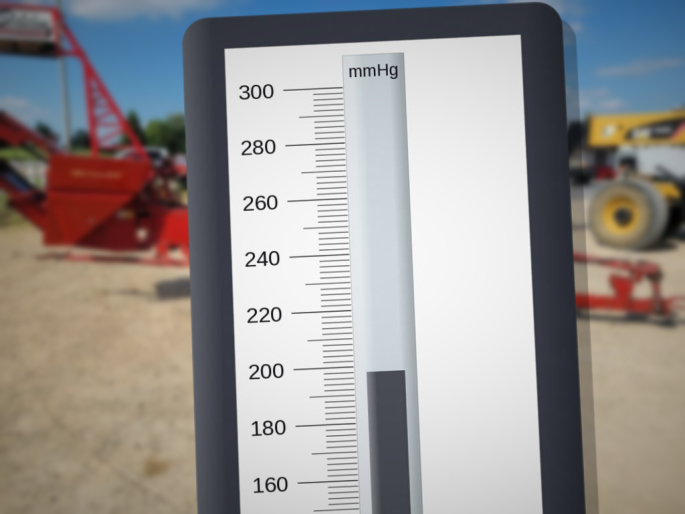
198,mmHg
